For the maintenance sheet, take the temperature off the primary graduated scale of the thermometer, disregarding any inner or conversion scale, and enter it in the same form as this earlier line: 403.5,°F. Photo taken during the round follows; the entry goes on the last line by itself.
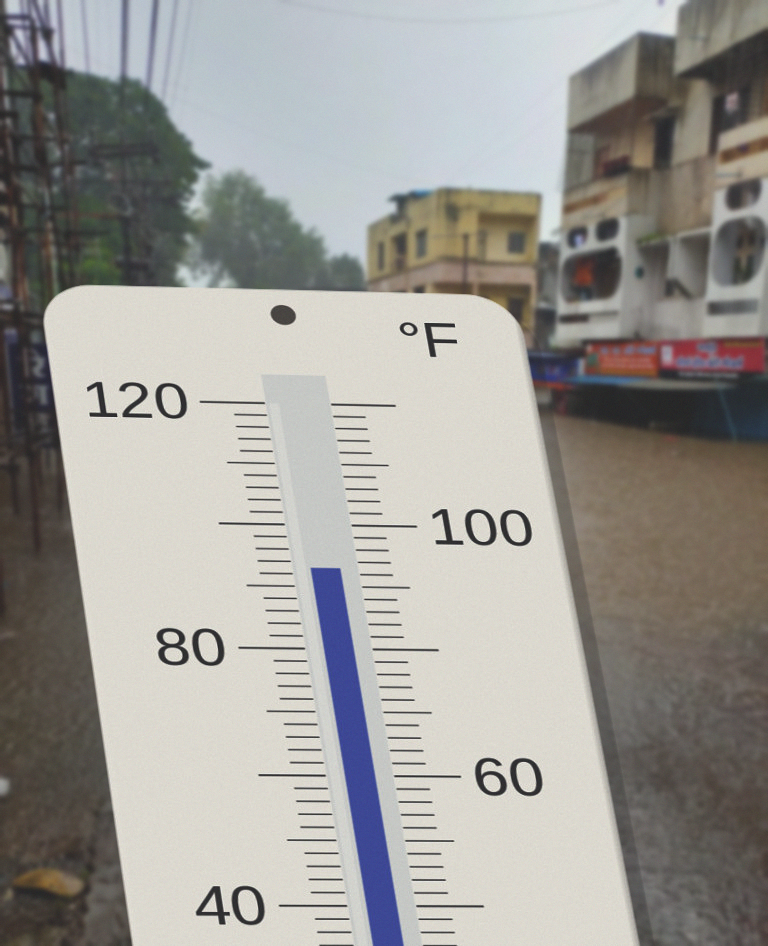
93,°F
